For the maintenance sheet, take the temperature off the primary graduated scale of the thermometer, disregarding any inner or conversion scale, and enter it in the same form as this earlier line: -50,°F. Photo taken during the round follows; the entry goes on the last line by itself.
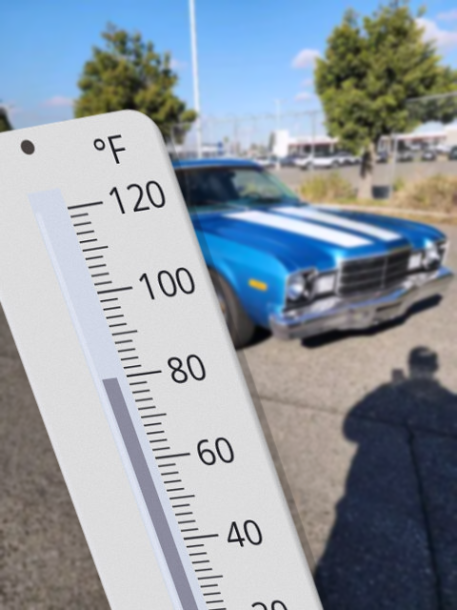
80,°F
